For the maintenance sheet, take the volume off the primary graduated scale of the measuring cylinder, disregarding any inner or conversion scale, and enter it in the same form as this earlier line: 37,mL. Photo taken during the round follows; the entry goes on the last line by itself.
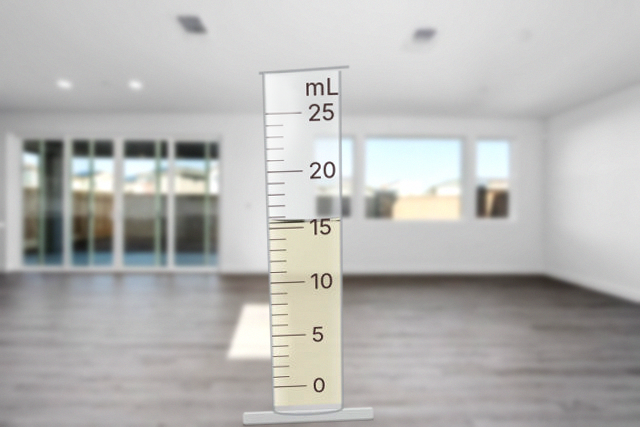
15.5,mL
